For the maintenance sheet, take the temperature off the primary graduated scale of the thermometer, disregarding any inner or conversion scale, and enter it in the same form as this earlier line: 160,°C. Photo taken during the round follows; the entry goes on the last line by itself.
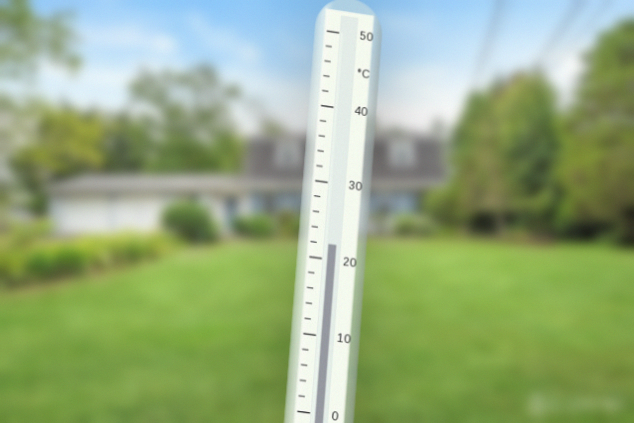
22,°C
